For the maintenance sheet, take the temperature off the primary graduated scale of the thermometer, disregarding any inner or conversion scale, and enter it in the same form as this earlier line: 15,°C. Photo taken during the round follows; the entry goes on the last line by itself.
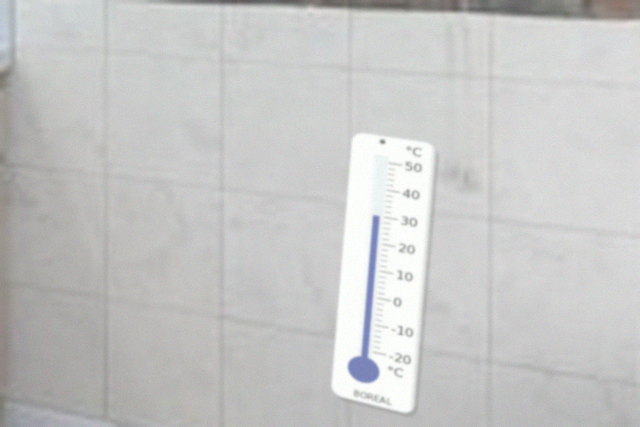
30,°C
